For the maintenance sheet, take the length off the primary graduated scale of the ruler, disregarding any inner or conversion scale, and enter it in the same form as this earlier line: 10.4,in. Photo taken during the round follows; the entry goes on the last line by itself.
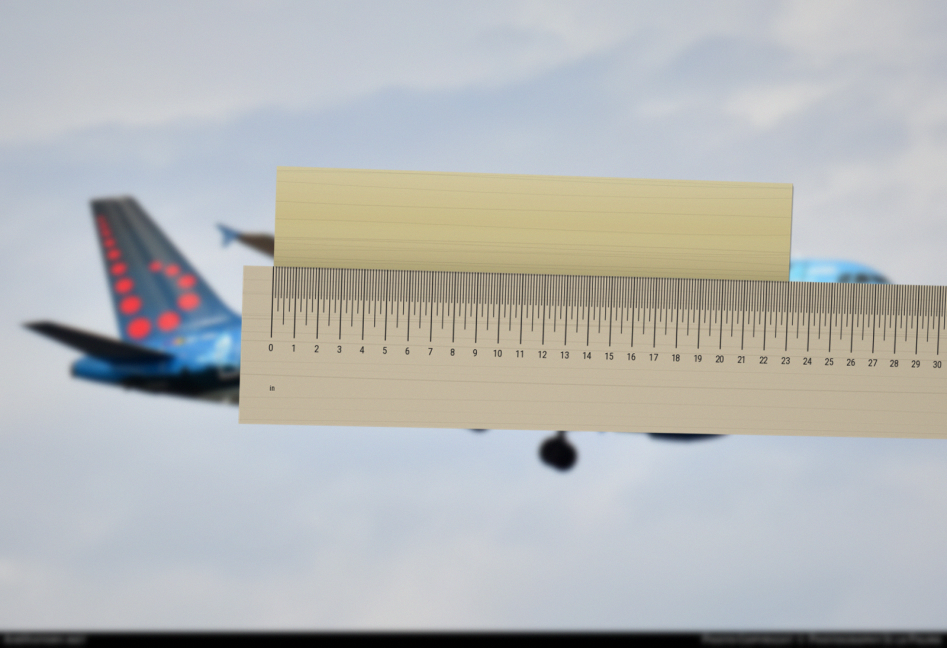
23,in
